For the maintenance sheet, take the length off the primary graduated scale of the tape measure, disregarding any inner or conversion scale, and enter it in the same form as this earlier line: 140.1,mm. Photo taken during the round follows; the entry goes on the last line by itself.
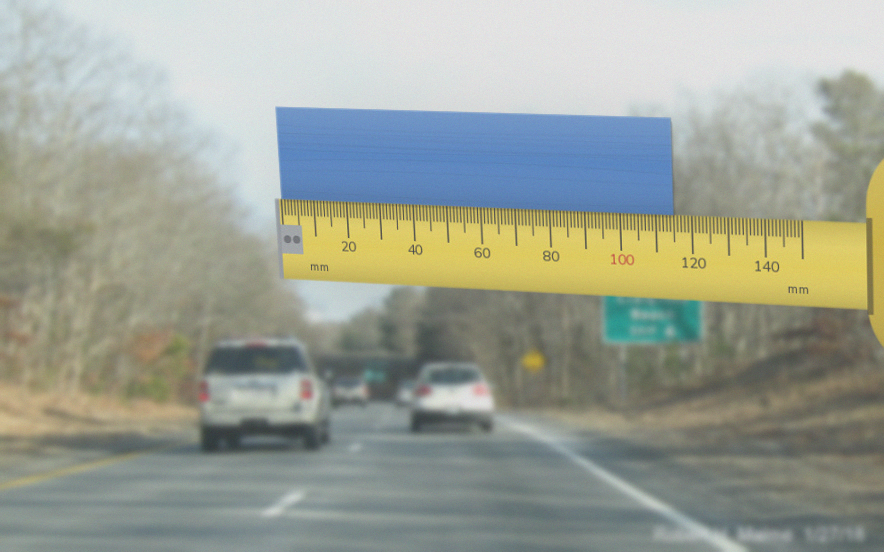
115,mm
